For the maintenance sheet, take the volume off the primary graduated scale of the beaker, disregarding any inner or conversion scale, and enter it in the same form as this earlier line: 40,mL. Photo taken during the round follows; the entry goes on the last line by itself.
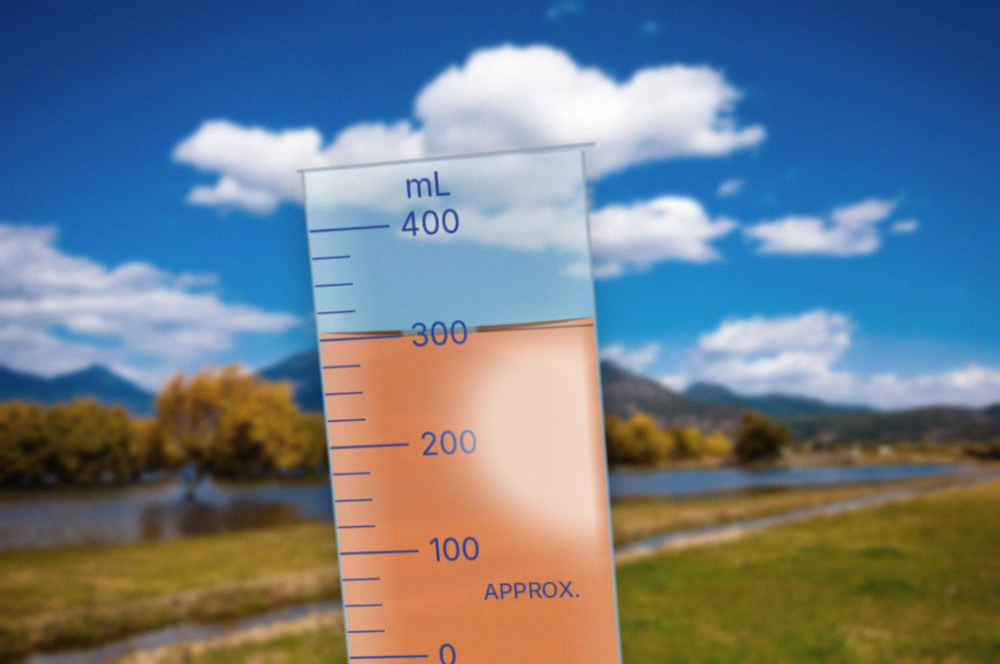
300,mL
